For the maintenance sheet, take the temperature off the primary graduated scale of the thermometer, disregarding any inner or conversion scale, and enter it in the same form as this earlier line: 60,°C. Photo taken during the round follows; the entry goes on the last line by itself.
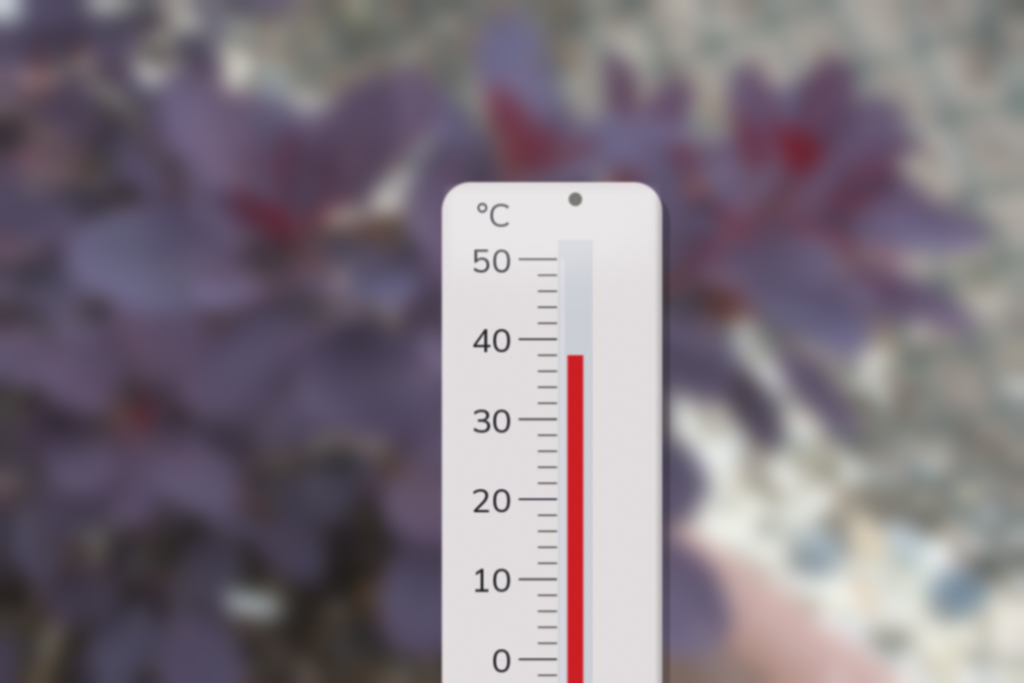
38,°C
